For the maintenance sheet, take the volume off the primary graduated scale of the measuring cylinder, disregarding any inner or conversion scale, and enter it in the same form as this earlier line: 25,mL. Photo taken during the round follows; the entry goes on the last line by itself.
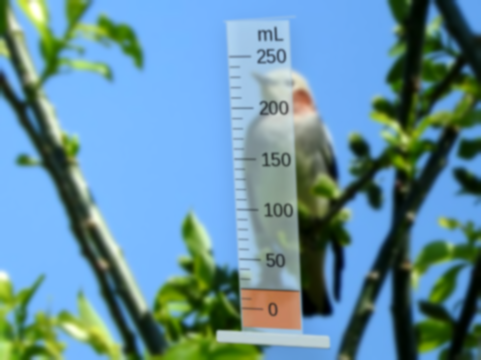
20,mL
